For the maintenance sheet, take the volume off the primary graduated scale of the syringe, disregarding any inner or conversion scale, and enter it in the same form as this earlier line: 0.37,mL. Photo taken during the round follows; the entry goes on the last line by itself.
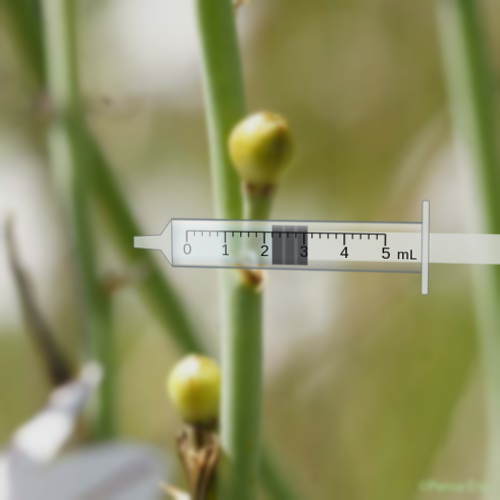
2.2,mL
